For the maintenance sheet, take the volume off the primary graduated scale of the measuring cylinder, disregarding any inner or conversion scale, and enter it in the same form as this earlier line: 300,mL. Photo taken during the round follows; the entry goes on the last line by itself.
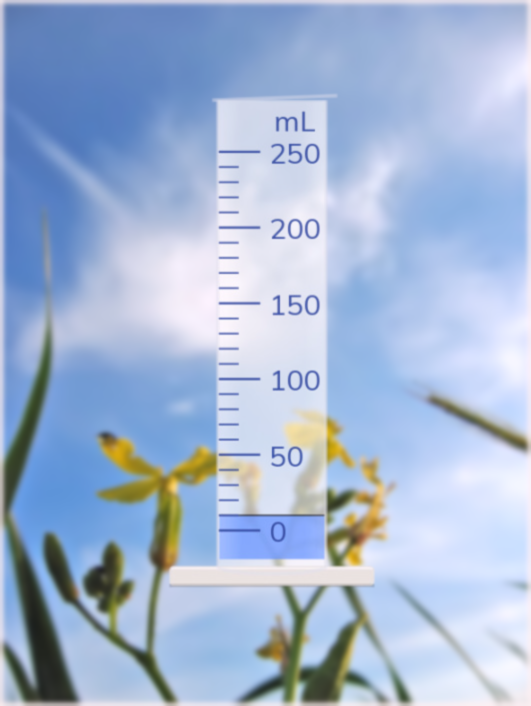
10,mL
